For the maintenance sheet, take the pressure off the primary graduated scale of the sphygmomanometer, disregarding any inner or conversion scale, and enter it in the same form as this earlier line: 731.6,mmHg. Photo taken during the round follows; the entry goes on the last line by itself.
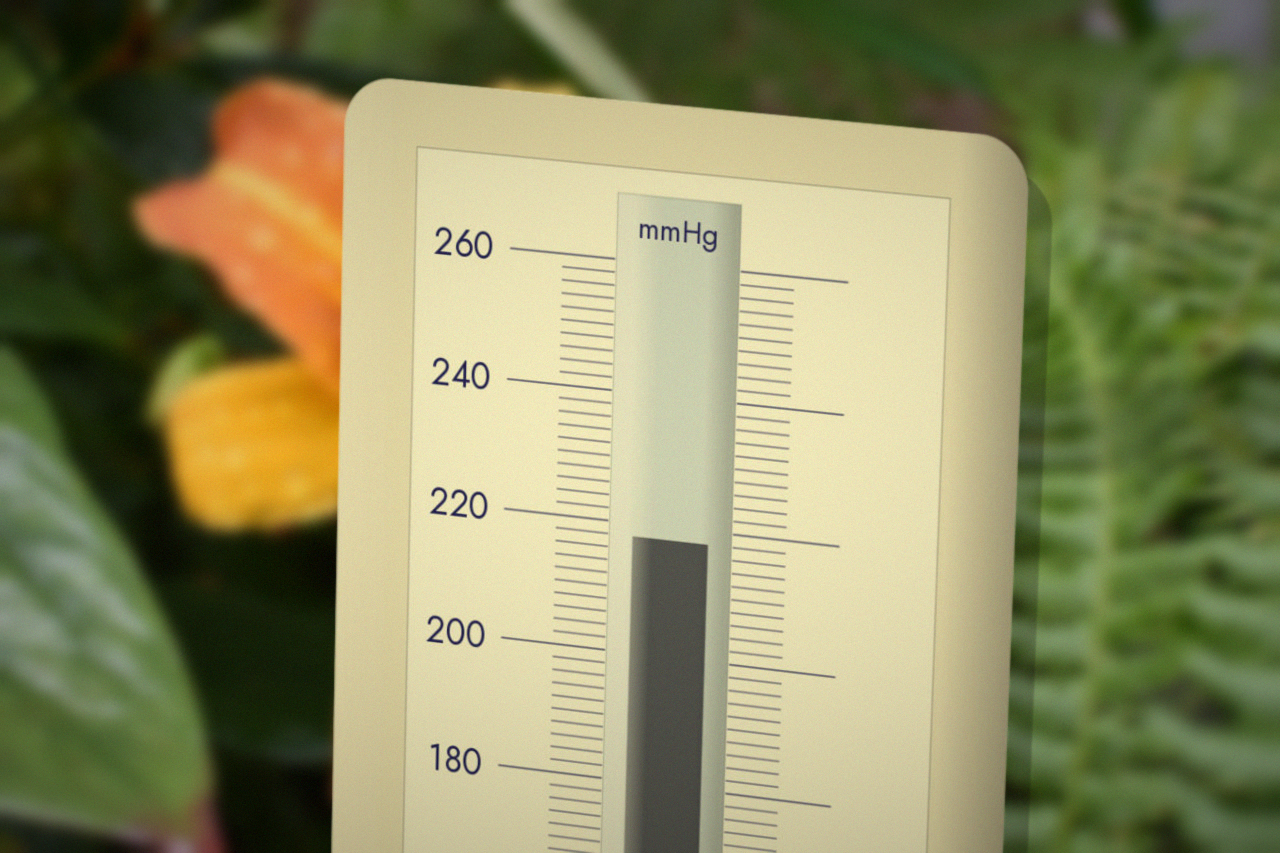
218,mmHg
